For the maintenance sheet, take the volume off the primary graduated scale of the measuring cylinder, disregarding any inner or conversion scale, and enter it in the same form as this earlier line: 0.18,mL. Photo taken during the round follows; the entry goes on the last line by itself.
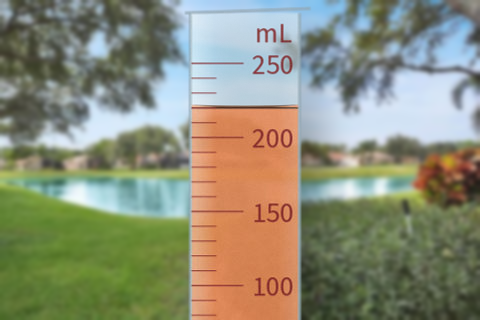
220,mL
